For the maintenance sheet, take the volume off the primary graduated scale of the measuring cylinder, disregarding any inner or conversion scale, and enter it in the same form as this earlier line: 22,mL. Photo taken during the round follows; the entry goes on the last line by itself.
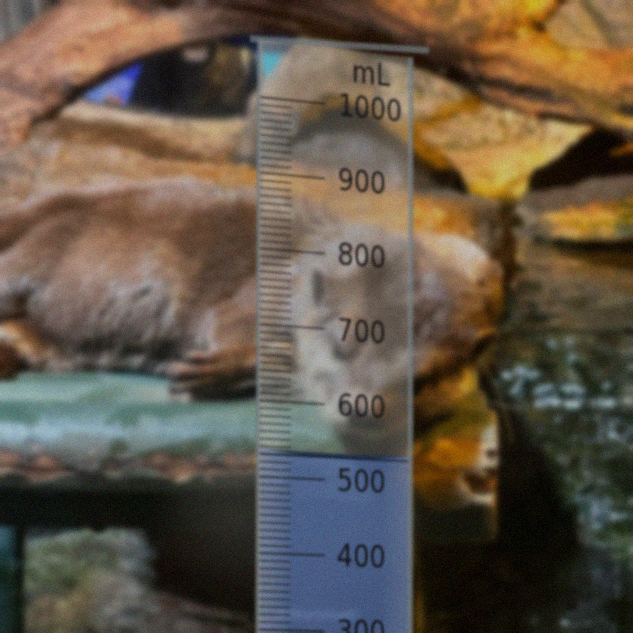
530,mL
